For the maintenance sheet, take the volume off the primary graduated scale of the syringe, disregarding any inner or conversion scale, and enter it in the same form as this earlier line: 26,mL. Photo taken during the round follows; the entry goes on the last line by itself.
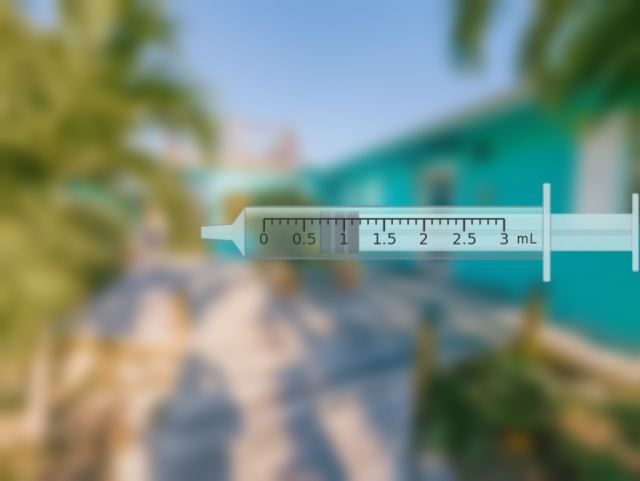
0.7,mL
